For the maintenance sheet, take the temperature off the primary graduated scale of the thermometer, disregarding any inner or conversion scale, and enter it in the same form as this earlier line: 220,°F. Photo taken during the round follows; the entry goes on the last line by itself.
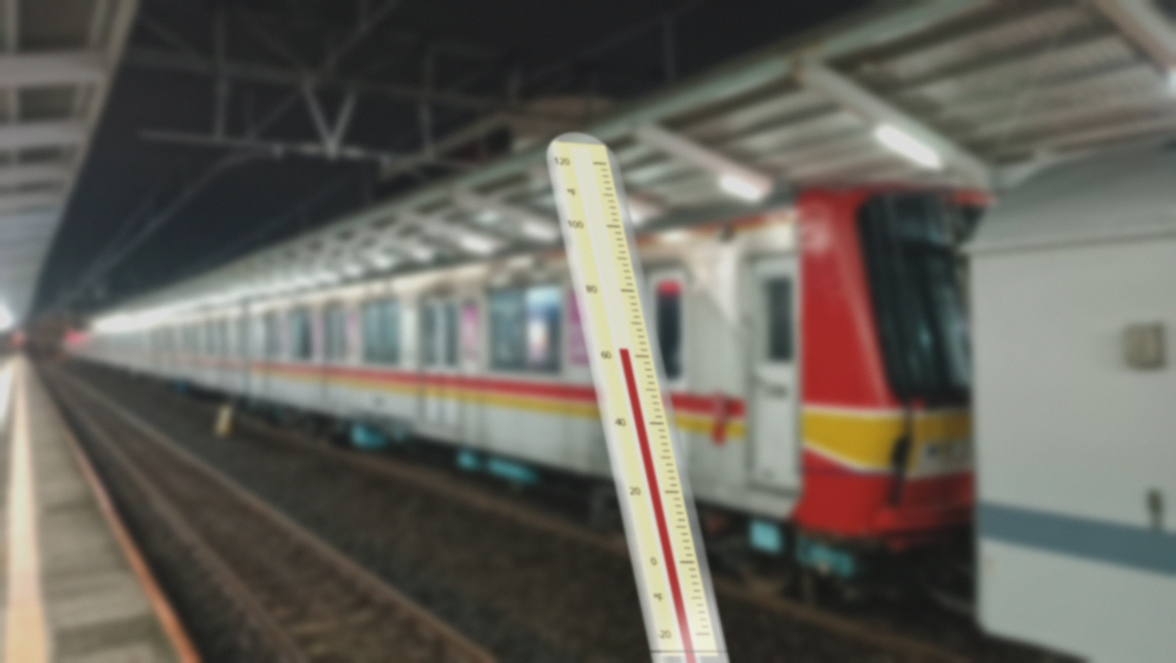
62,°F
